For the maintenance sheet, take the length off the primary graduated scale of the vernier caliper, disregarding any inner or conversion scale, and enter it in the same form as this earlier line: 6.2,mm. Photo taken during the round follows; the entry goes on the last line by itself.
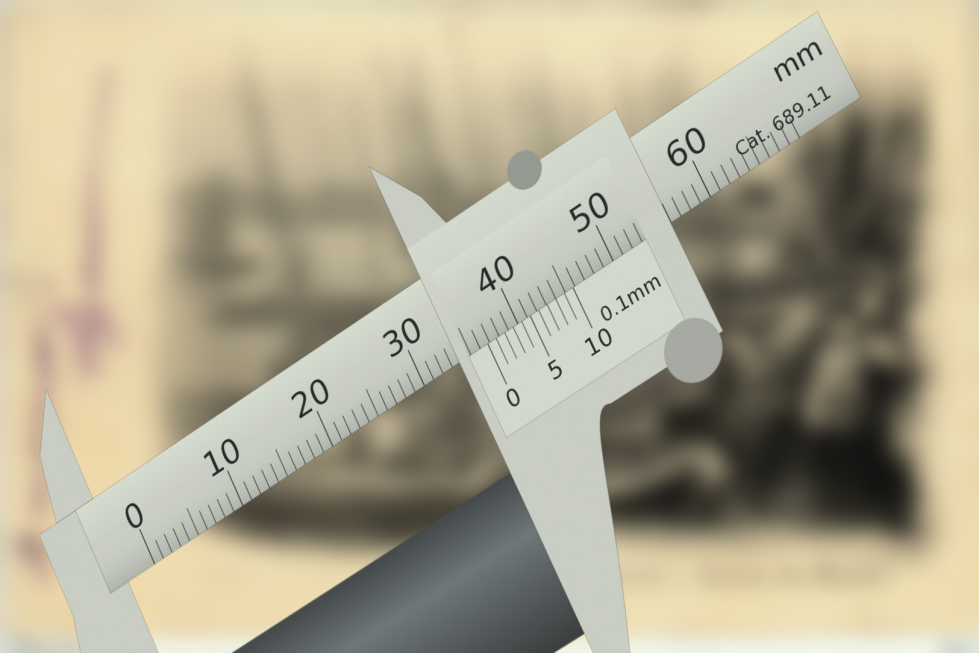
36.8,mm
